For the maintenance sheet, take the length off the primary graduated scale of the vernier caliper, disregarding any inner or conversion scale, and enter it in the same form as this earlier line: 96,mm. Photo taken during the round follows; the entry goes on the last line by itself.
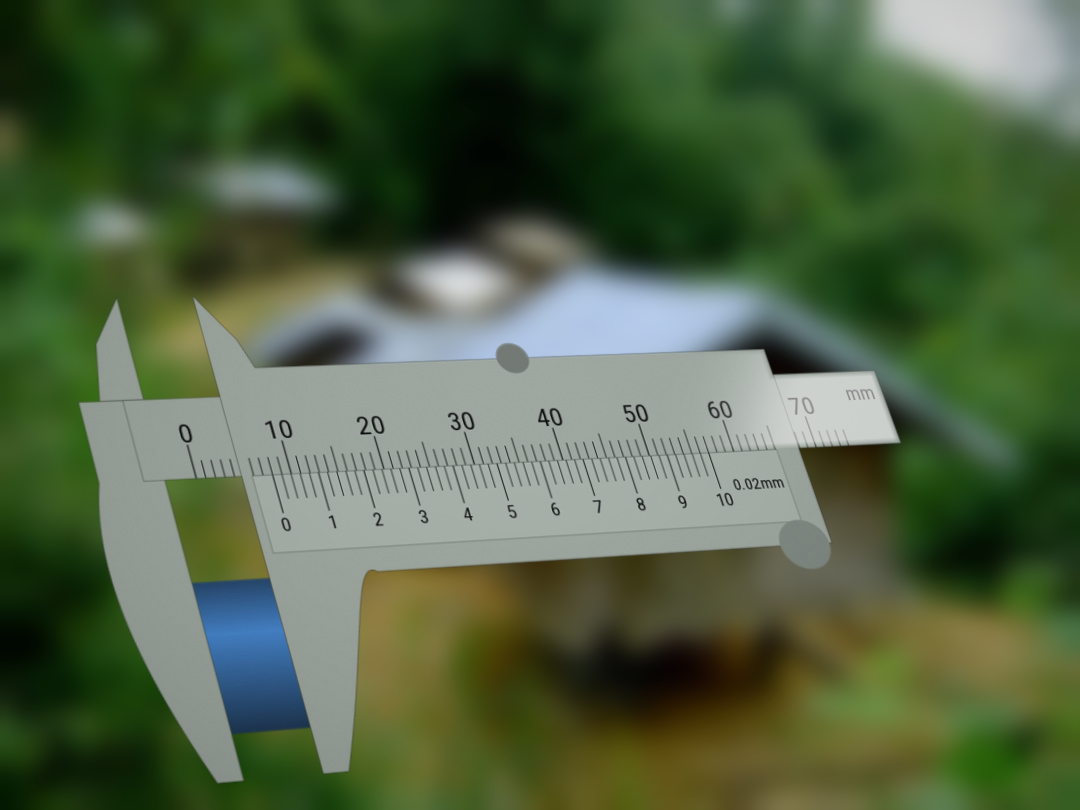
8.0,mm
